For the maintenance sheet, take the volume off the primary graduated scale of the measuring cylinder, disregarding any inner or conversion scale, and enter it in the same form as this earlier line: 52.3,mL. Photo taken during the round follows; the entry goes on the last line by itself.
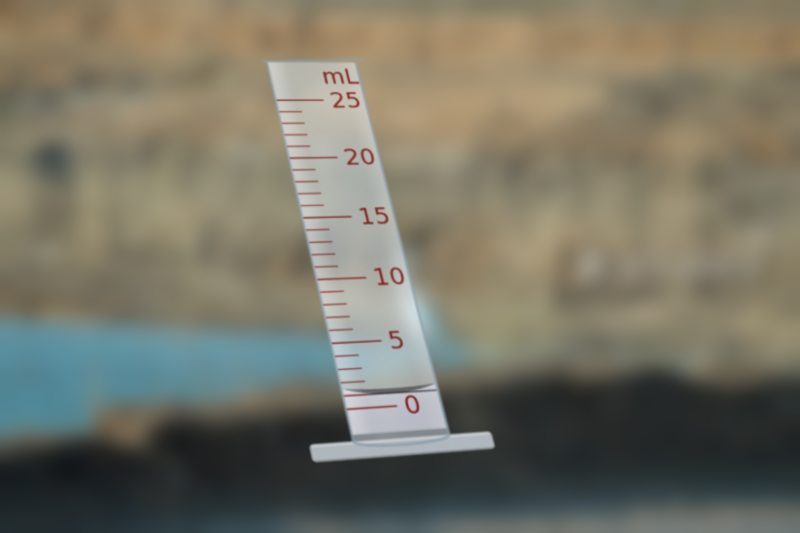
1,mL
